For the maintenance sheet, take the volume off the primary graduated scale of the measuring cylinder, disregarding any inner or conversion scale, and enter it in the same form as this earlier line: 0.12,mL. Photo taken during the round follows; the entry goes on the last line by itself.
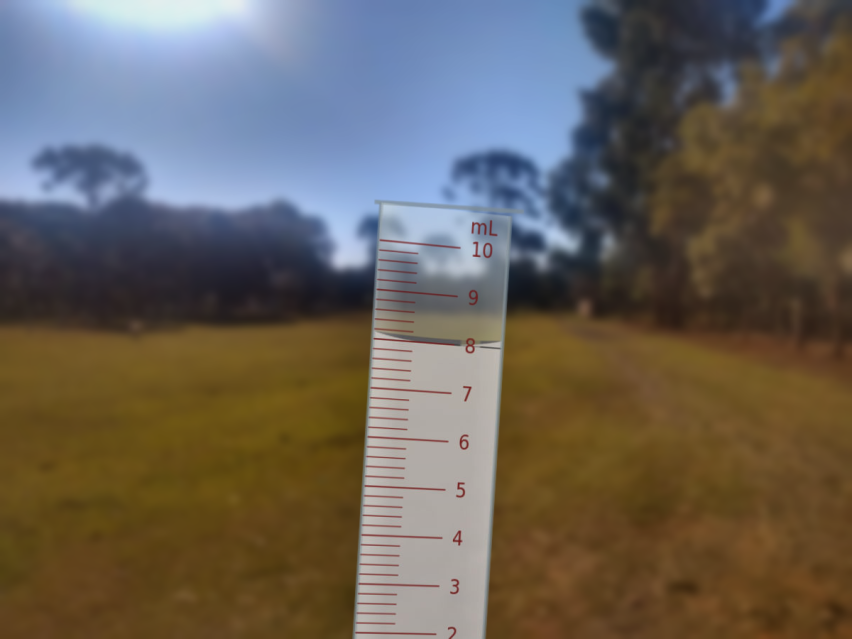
8,mL
